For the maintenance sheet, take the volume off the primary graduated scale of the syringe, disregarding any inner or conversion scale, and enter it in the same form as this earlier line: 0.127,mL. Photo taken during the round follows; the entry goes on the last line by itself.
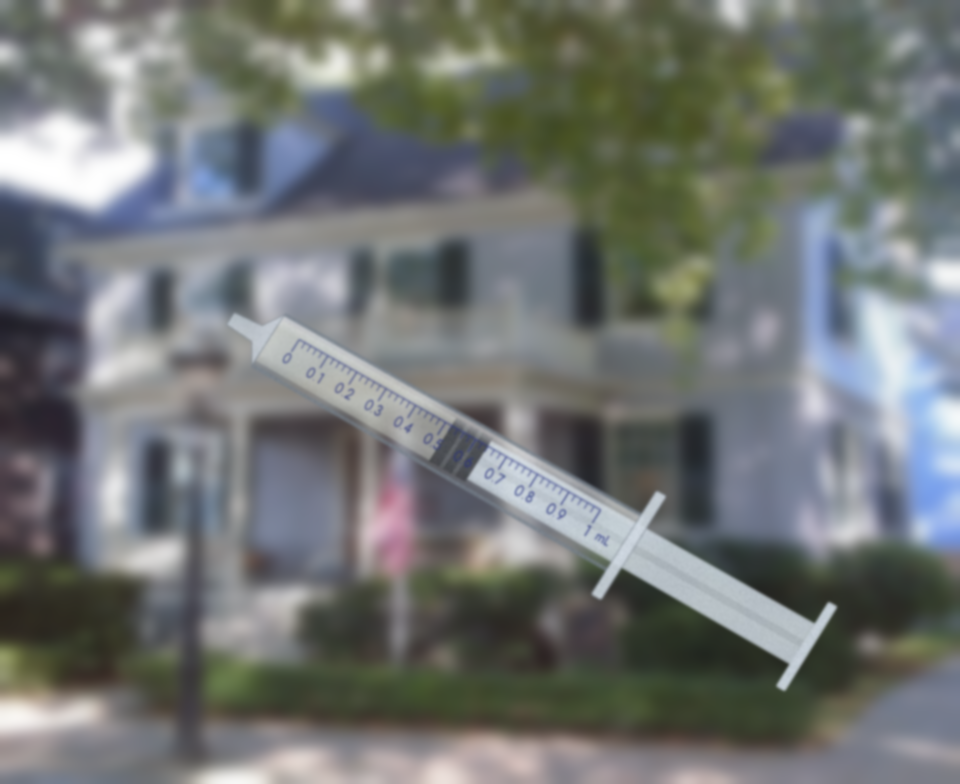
0.52,mL
